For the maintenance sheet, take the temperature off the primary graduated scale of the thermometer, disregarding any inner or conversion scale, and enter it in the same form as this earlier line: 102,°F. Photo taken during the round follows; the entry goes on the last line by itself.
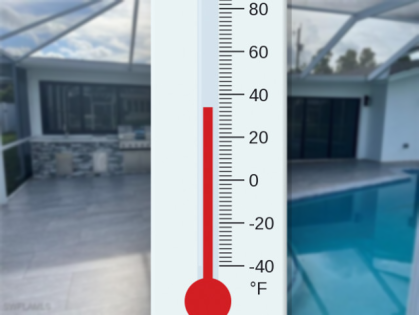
34,°F
